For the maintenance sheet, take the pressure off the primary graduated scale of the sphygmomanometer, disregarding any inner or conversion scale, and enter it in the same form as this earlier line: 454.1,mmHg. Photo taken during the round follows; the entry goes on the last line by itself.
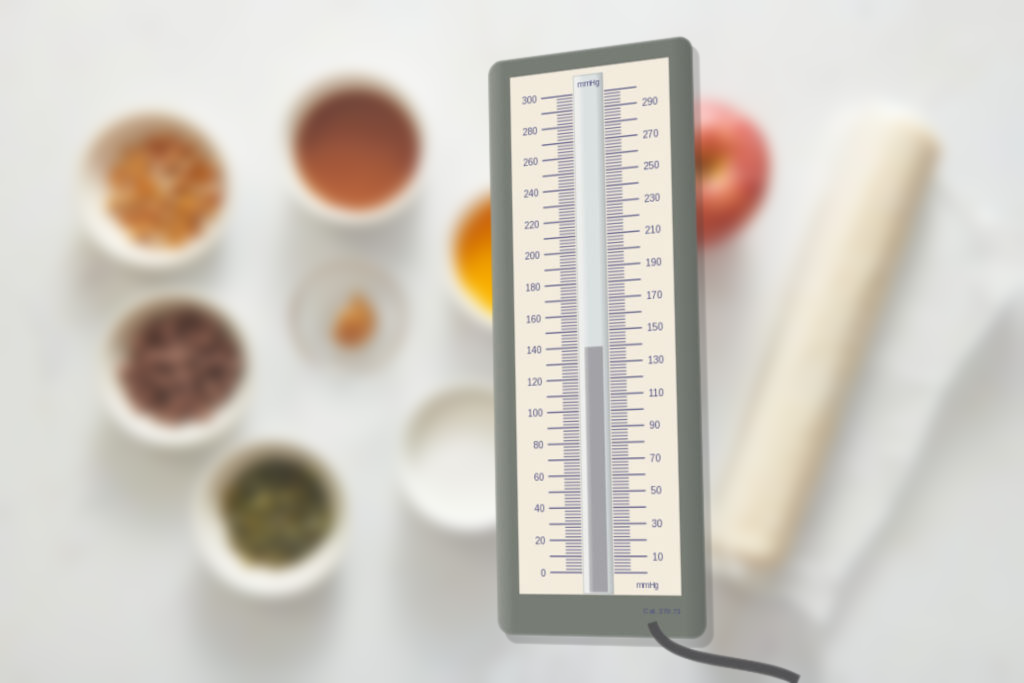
140,mmHg
